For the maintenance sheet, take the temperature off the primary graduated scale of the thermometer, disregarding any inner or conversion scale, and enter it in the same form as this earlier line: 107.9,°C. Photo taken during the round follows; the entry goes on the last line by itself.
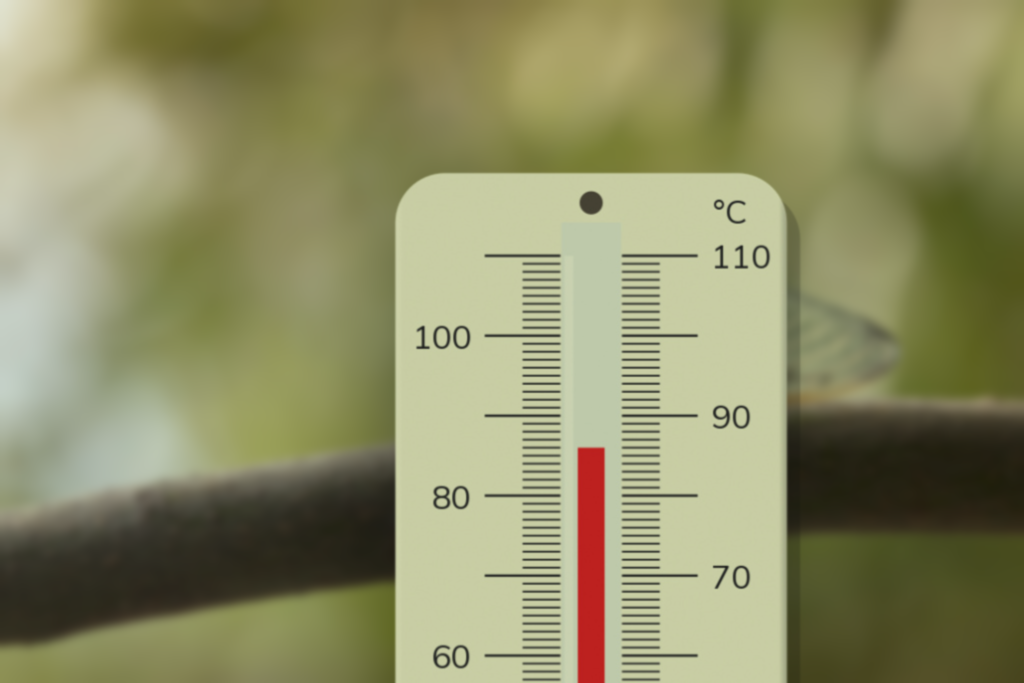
86,°C
